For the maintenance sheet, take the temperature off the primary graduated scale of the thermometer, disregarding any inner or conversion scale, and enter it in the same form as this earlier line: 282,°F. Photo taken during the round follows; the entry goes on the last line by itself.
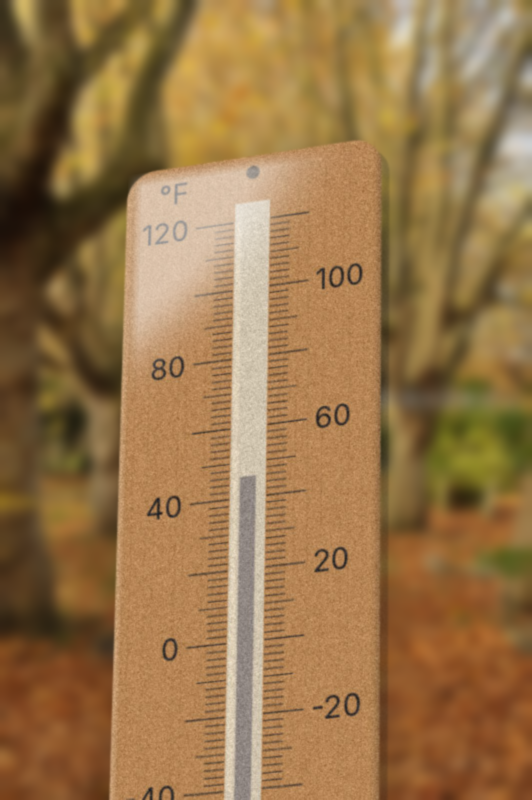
46,°F
